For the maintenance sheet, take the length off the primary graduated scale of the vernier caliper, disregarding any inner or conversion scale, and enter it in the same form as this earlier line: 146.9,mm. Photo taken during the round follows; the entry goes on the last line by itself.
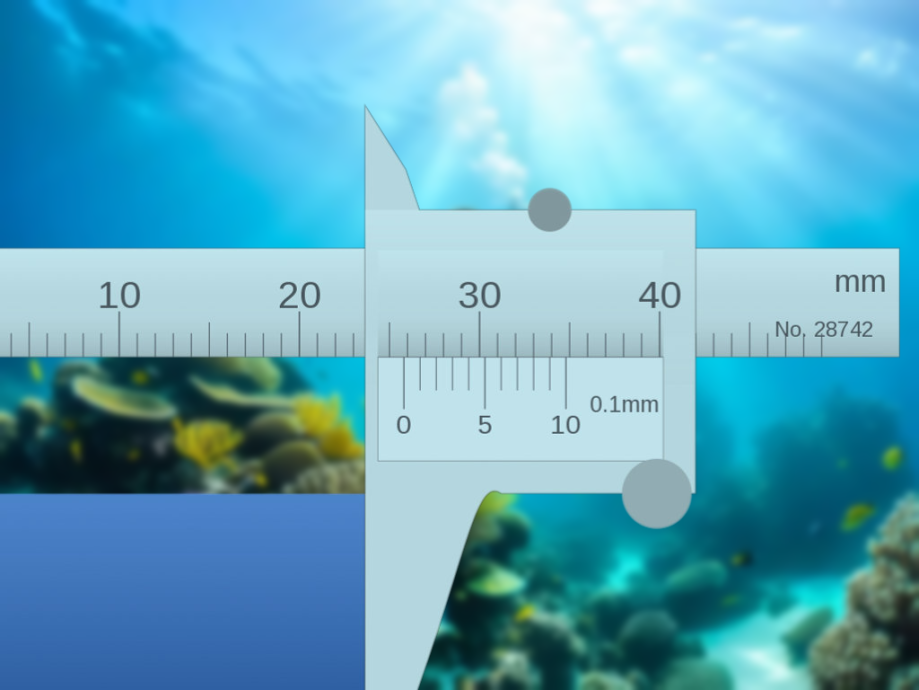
25.8,mm
